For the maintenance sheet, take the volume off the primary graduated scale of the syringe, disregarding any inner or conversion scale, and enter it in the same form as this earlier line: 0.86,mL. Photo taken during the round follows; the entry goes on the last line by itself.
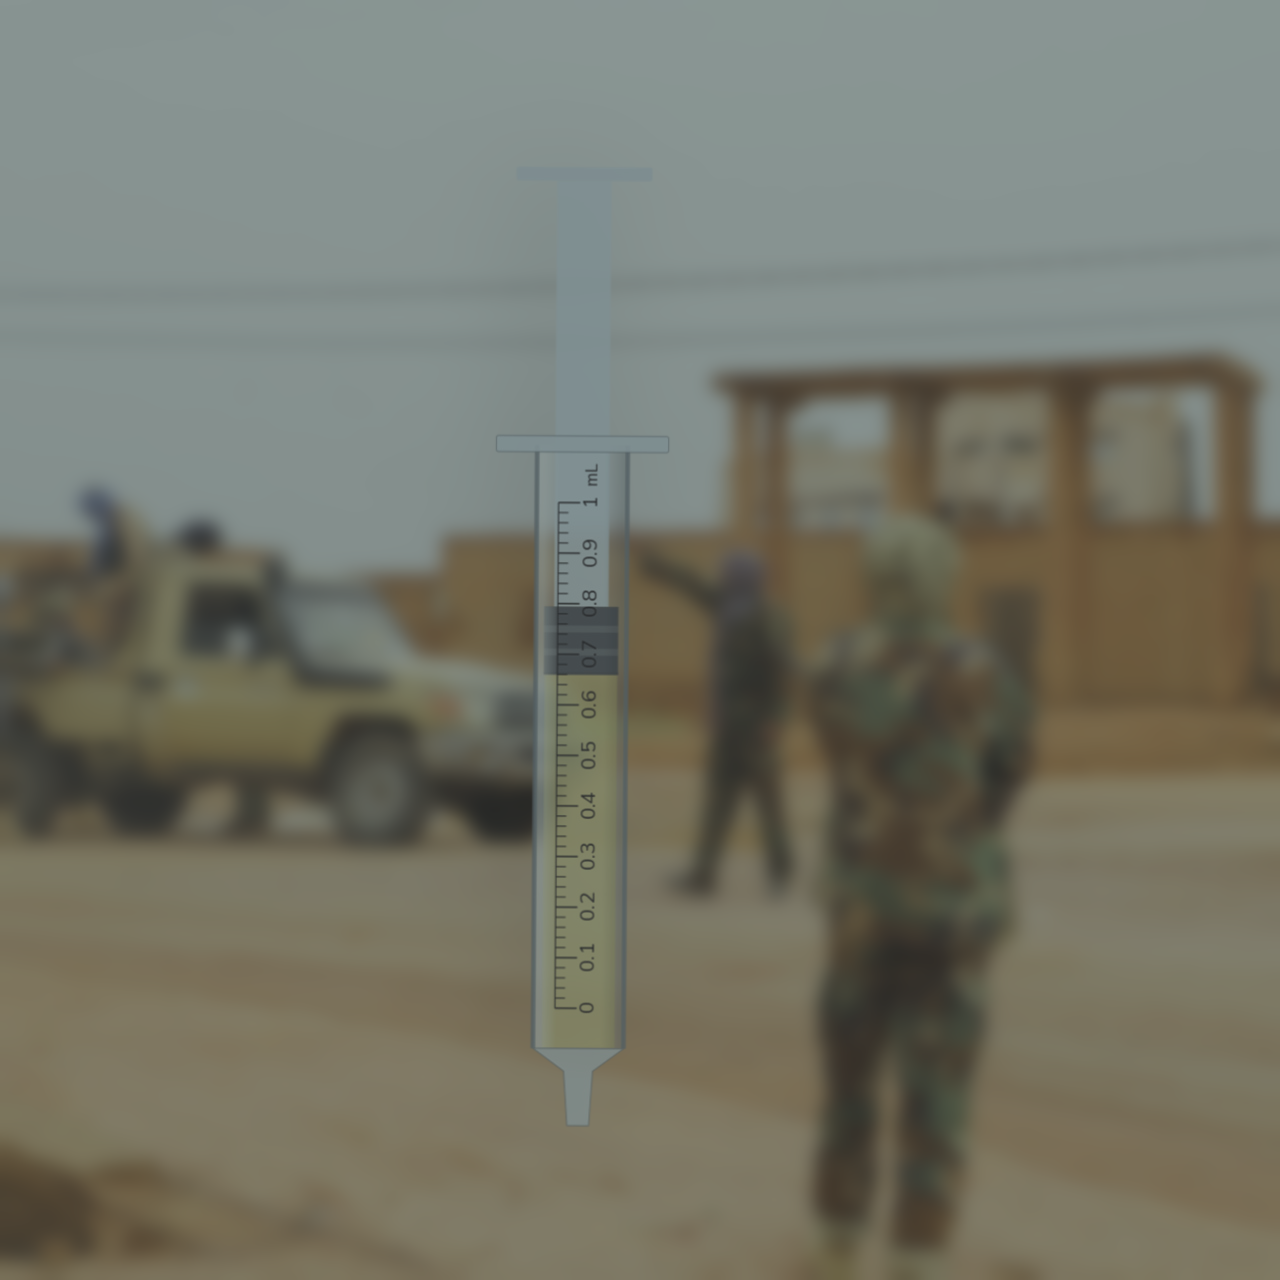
0.66,mL
